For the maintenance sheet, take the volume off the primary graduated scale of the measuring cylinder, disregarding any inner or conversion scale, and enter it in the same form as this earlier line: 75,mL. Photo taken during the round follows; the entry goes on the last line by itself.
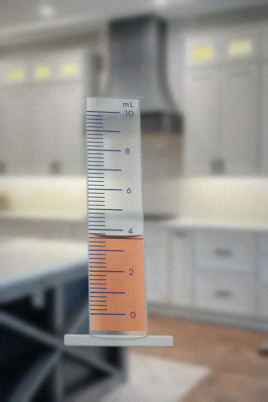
3.6,mL
